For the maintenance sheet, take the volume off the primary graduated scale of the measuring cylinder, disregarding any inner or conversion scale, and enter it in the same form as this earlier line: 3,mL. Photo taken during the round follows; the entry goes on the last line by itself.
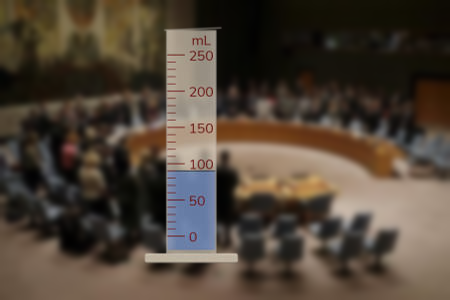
90,mL
